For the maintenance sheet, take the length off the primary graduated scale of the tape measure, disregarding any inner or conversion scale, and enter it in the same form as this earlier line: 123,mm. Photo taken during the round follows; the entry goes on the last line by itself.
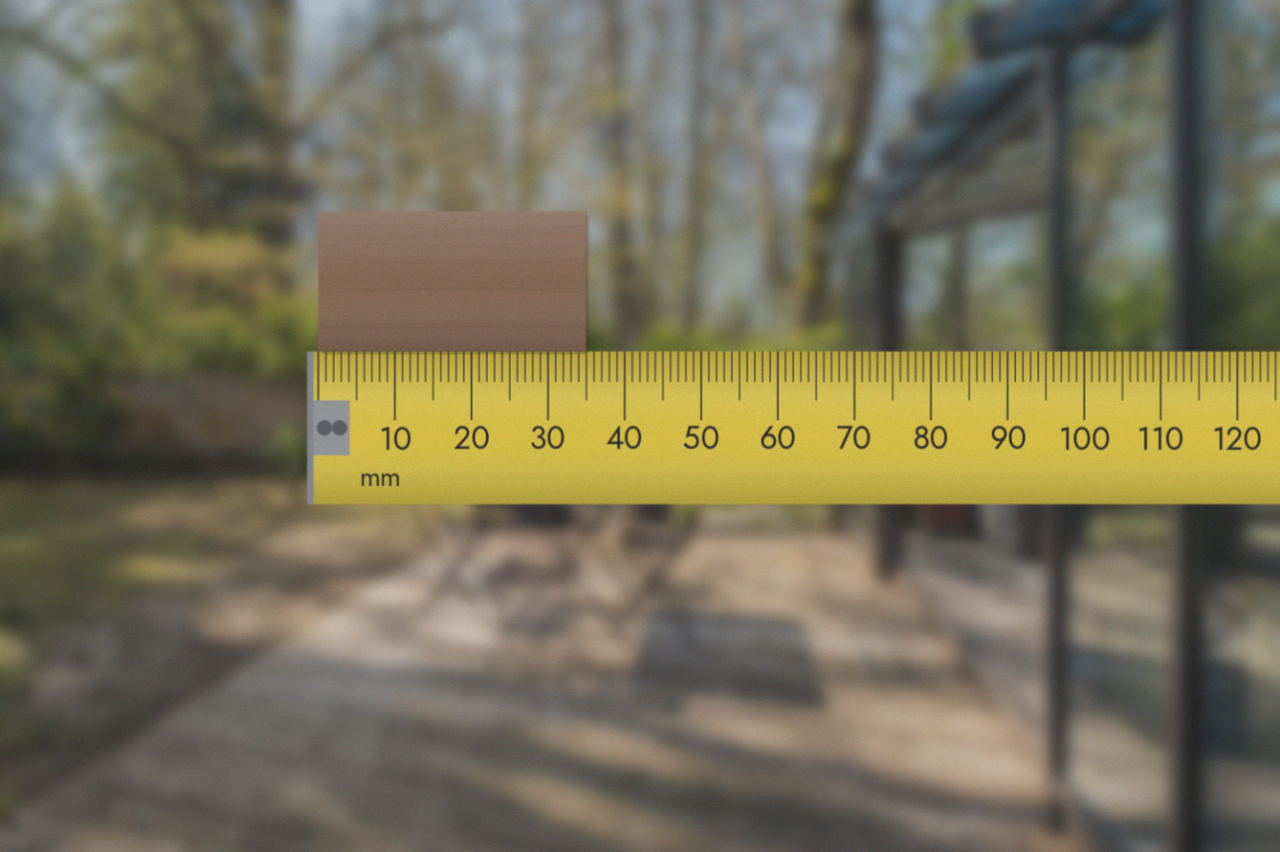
35,mm
